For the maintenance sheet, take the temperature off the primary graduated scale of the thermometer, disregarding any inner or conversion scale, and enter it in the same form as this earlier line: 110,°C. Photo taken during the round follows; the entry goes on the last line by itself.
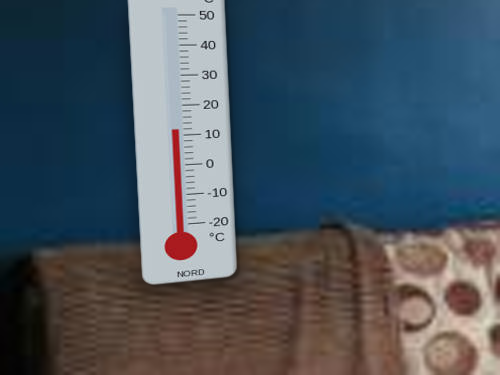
12,°C
